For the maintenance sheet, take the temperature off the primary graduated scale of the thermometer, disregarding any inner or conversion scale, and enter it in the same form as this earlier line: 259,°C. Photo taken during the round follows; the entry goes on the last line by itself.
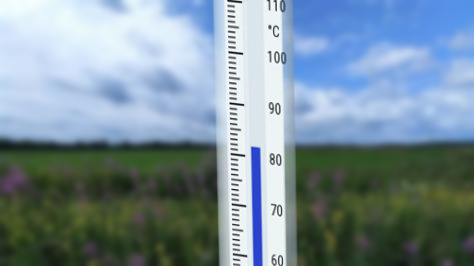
82,°C
